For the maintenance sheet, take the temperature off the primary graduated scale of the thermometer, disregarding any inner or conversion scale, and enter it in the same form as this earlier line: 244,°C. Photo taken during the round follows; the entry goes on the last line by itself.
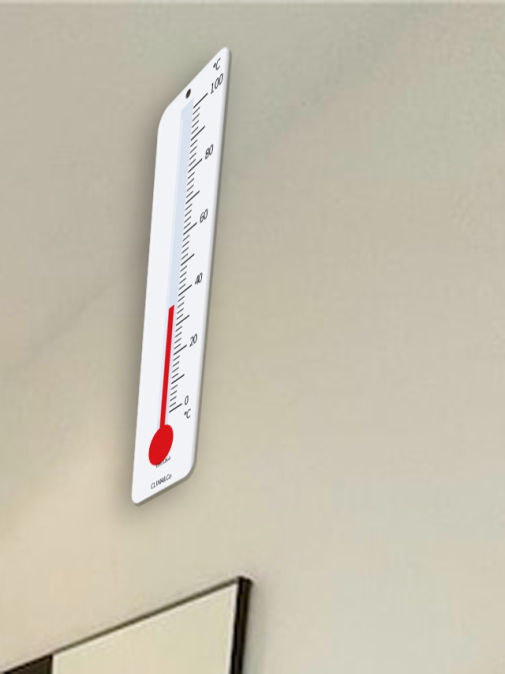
38,°C
